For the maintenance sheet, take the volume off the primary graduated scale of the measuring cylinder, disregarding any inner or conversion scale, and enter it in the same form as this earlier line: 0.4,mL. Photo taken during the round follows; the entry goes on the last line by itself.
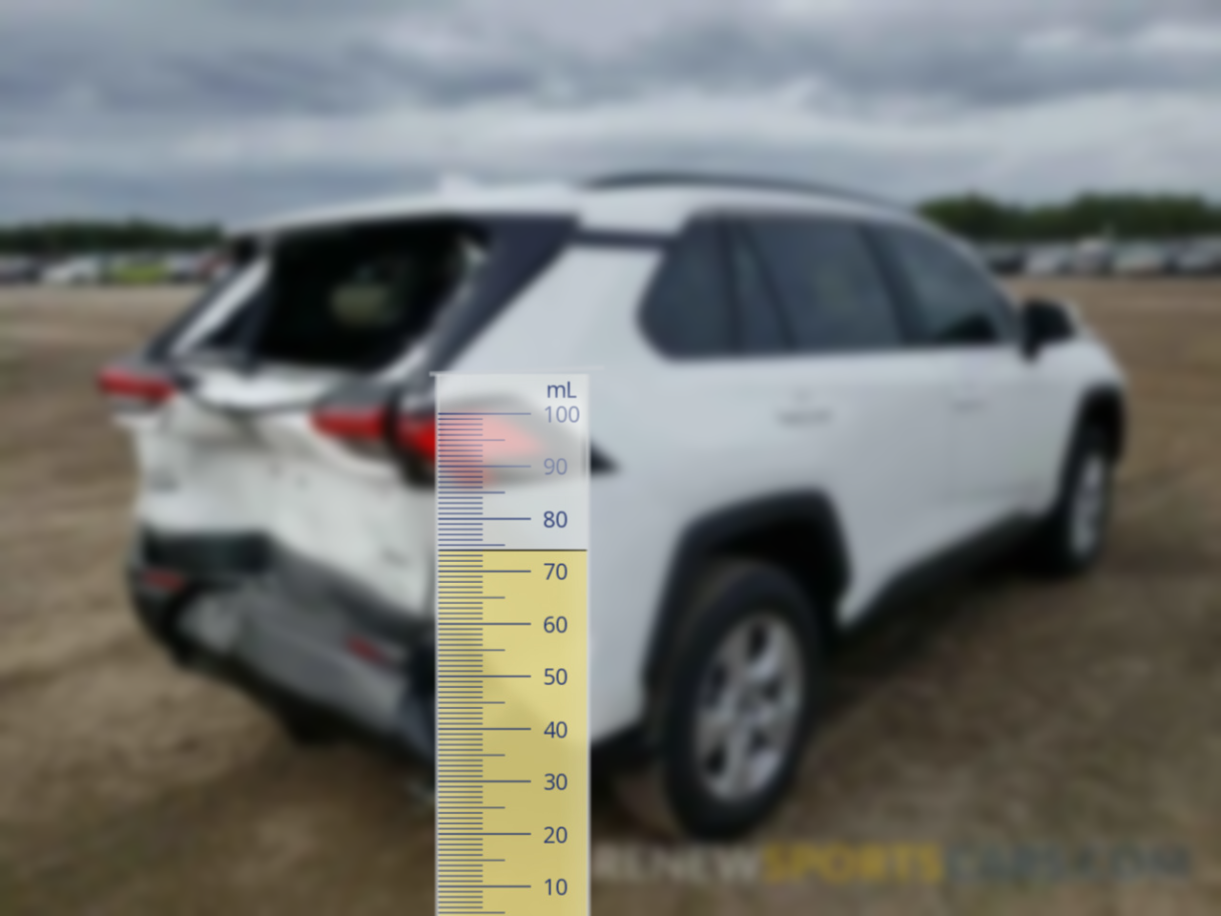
74,mL
